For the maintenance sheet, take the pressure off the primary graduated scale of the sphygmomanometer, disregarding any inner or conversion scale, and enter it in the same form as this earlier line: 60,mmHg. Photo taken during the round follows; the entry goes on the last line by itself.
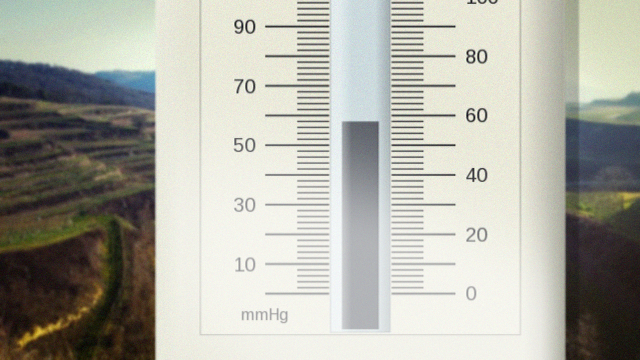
58,mmHg
